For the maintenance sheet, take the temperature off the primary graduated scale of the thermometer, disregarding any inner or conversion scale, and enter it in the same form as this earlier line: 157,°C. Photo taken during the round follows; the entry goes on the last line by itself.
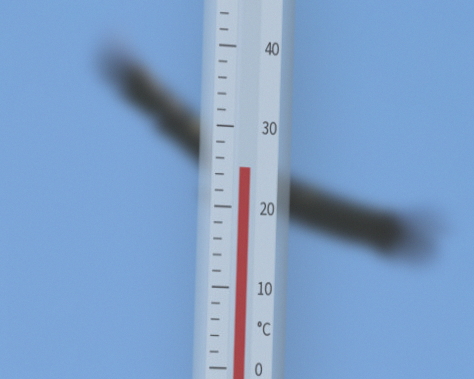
25,°C
